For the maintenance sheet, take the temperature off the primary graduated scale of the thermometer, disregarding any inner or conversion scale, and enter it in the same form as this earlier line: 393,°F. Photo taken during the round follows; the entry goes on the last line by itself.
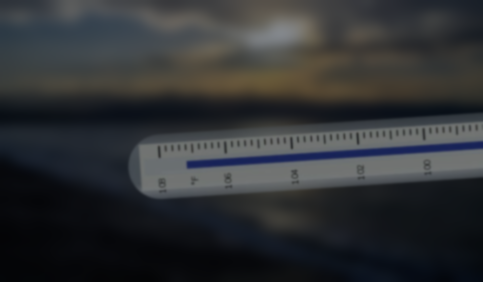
107.2,°F
